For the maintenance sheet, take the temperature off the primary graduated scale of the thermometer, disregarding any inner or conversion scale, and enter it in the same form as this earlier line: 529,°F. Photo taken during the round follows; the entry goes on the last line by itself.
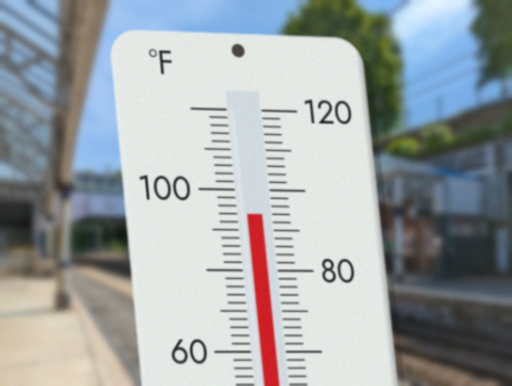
94,°F
